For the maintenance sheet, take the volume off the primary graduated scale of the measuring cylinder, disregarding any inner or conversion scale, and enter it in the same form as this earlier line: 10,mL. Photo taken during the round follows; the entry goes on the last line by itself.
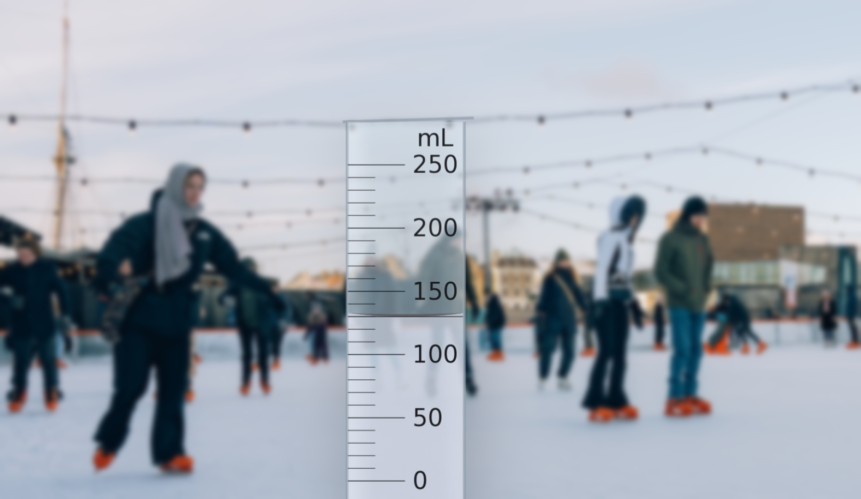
130,mL
